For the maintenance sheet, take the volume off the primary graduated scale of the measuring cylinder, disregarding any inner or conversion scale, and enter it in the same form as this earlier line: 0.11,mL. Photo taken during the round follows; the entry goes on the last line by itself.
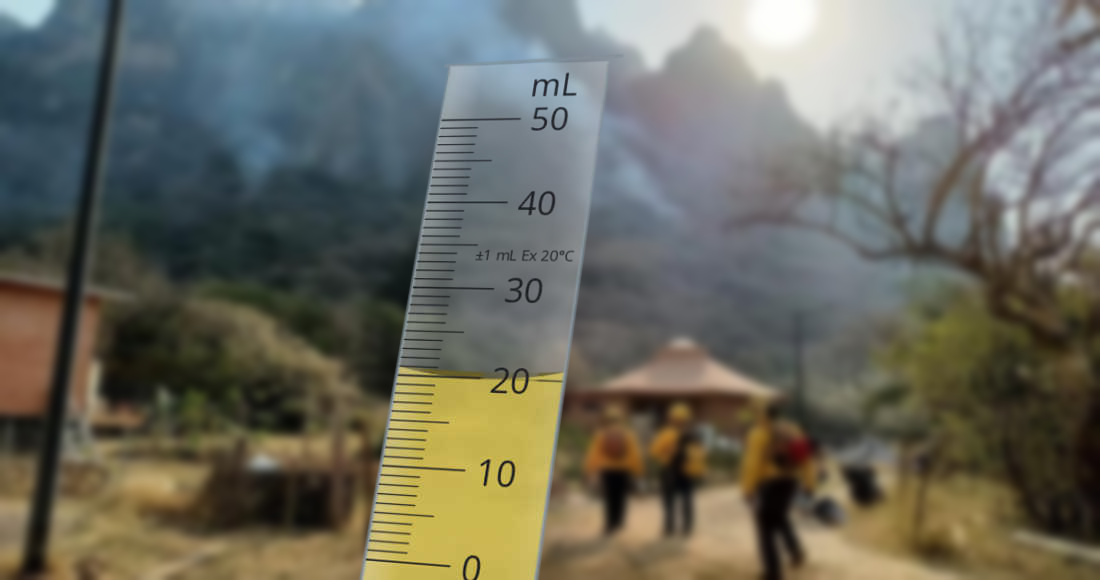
20,mL
